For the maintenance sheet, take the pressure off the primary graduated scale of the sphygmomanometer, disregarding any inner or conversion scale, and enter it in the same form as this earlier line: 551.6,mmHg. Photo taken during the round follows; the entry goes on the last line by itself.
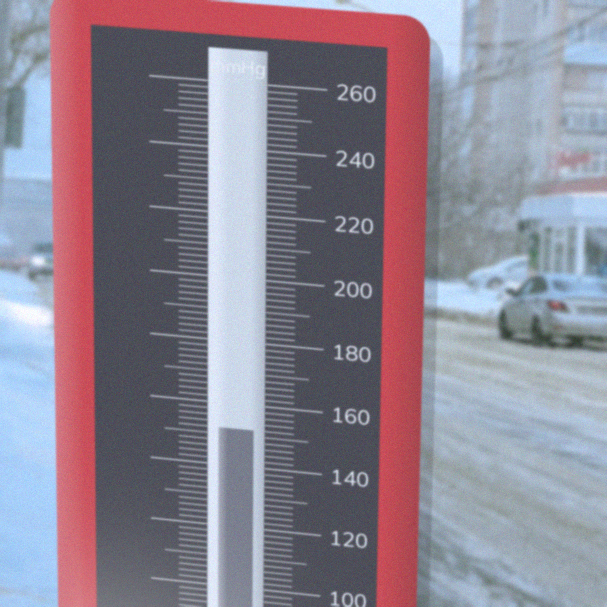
152,mmHg
